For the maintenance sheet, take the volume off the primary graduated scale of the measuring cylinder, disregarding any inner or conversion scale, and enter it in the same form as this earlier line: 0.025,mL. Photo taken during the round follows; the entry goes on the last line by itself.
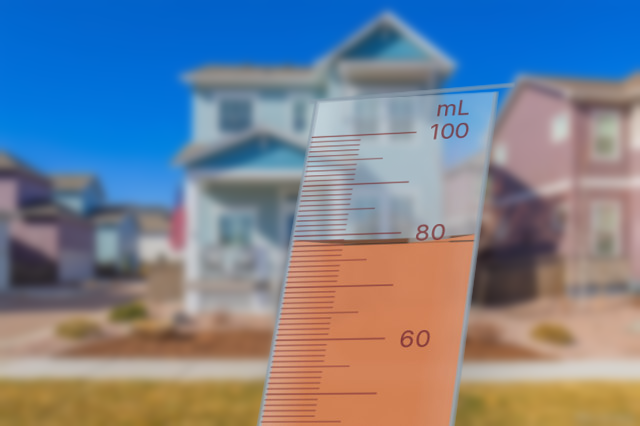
78,mL
